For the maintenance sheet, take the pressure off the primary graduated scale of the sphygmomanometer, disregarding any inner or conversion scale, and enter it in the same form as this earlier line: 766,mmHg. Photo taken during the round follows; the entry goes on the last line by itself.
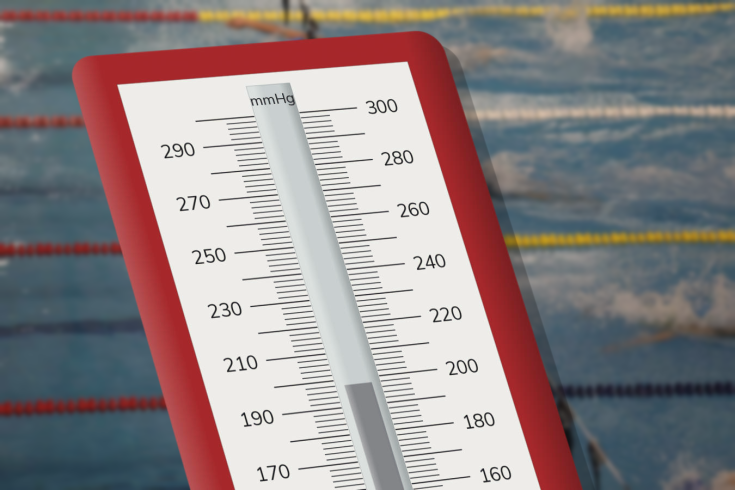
198,mmHg
